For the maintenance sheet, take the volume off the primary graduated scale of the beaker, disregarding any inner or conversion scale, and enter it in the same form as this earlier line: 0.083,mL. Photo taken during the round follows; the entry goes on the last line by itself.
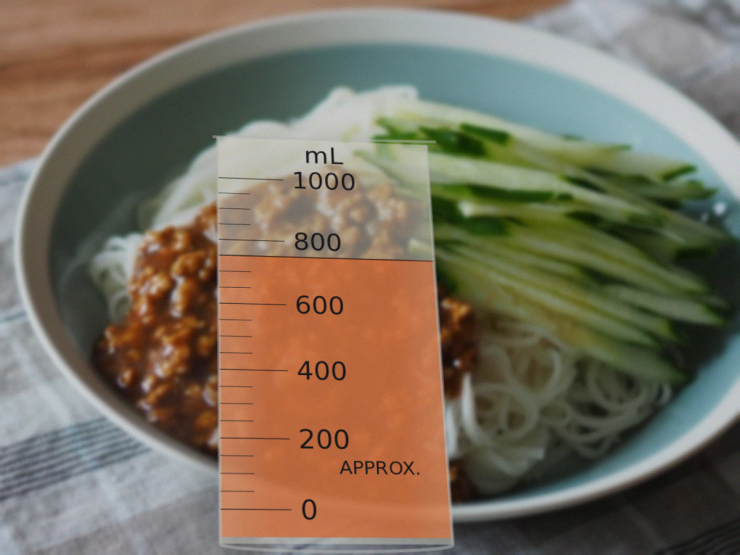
750,mL
